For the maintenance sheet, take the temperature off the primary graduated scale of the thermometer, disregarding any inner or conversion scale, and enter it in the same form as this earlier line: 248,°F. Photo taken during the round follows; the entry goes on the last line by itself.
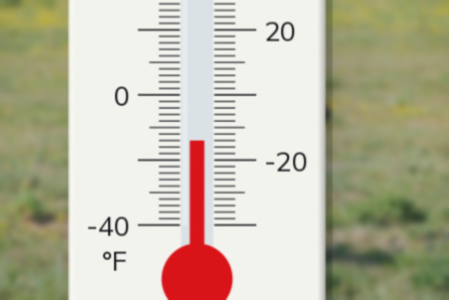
-14,°F
